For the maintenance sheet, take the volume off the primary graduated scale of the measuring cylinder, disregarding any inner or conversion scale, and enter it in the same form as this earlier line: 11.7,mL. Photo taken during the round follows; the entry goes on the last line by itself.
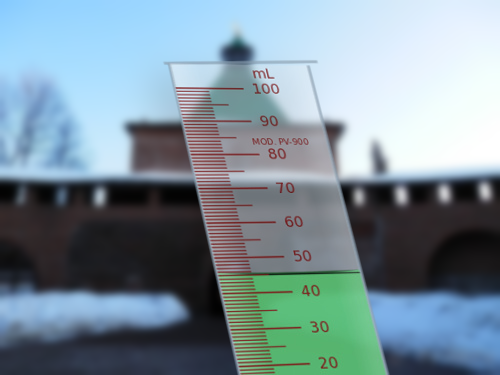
45,mL
